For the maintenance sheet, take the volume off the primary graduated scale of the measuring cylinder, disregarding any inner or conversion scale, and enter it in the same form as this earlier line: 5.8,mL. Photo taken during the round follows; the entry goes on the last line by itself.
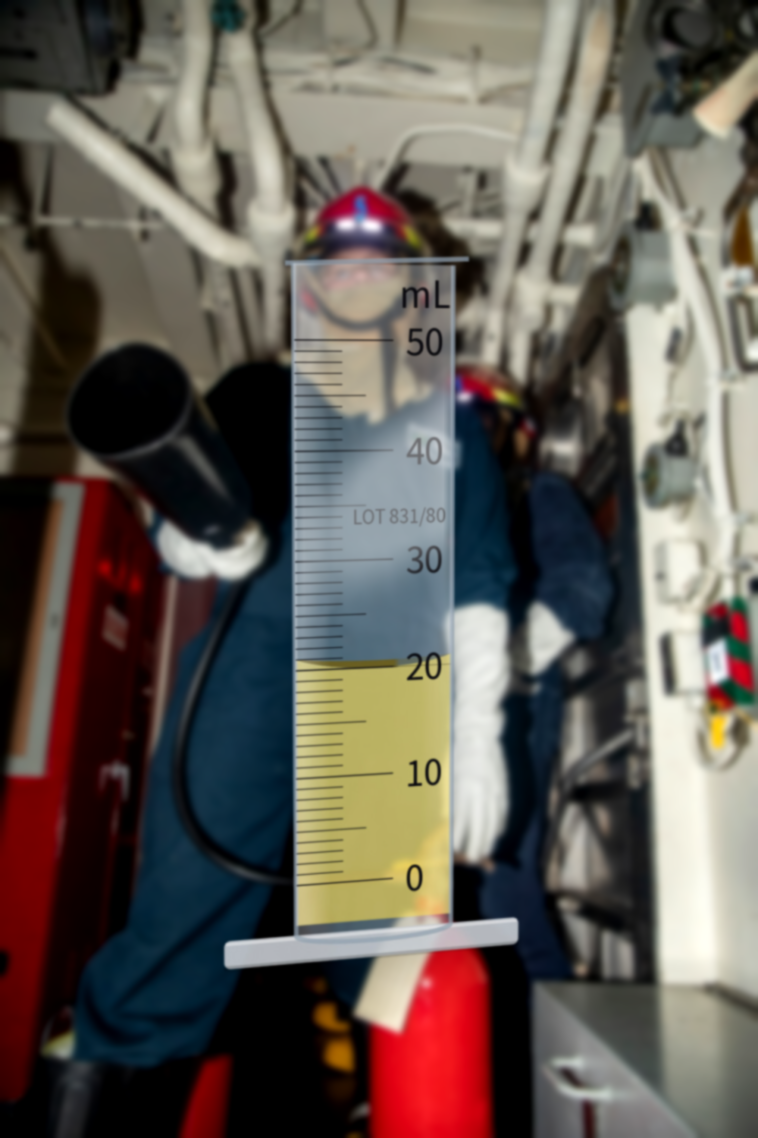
20,mL
